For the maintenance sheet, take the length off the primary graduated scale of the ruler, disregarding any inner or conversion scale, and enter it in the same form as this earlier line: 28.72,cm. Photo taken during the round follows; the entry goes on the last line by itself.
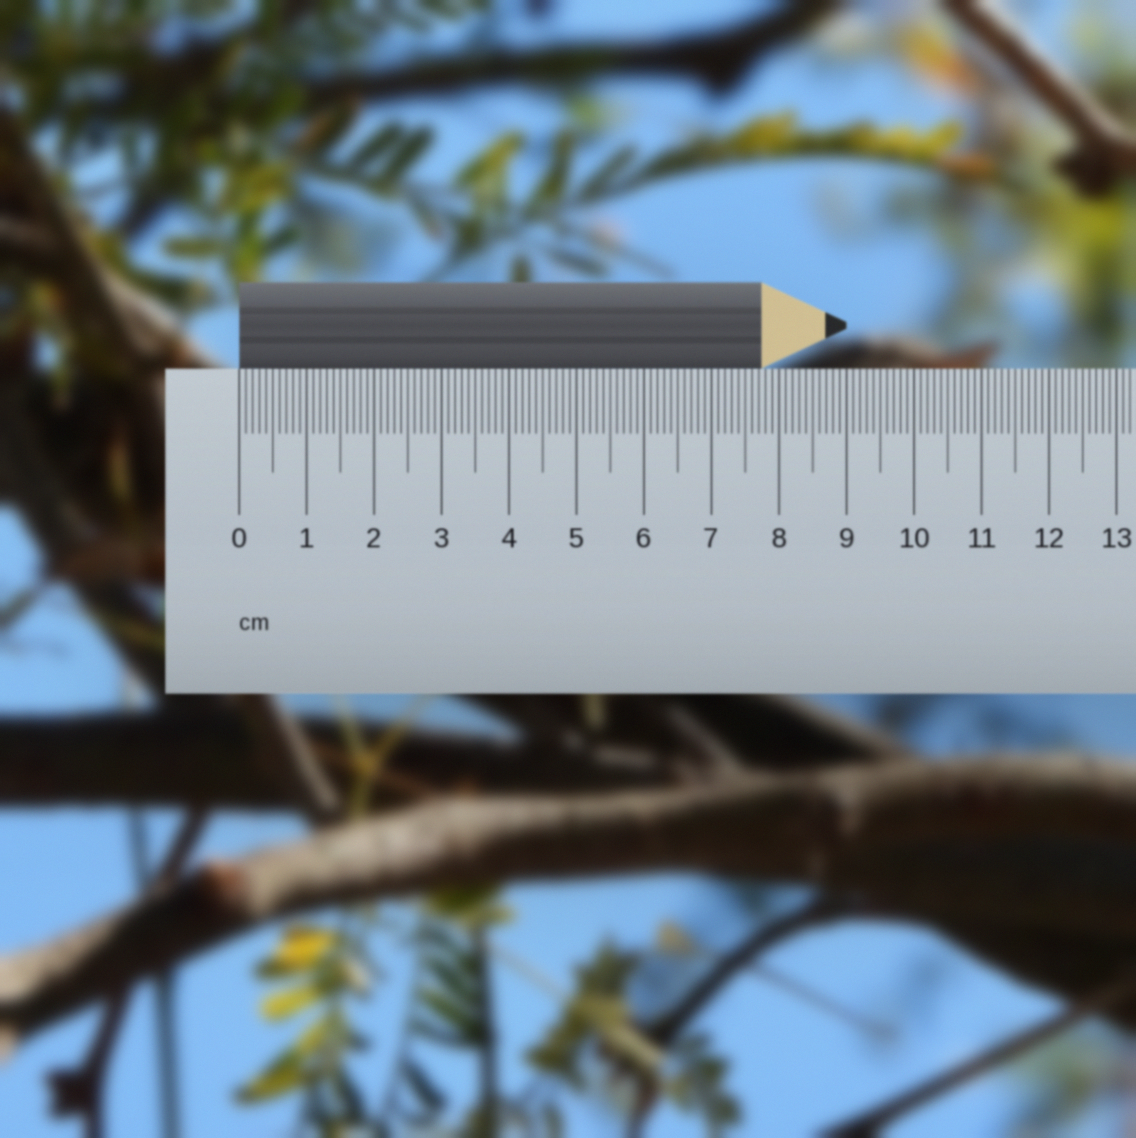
9,cm
